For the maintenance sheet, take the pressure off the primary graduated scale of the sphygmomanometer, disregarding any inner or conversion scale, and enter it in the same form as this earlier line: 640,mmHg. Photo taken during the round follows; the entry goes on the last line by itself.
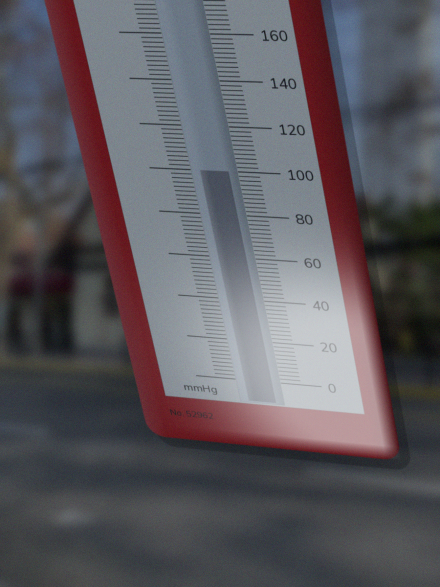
100,mmHg
